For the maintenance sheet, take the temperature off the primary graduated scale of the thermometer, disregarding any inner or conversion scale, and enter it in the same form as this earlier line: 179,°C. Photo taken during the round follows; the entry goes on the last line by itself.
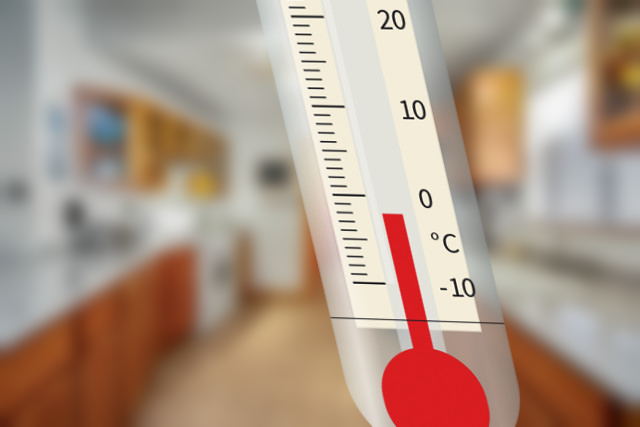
-2,°C
